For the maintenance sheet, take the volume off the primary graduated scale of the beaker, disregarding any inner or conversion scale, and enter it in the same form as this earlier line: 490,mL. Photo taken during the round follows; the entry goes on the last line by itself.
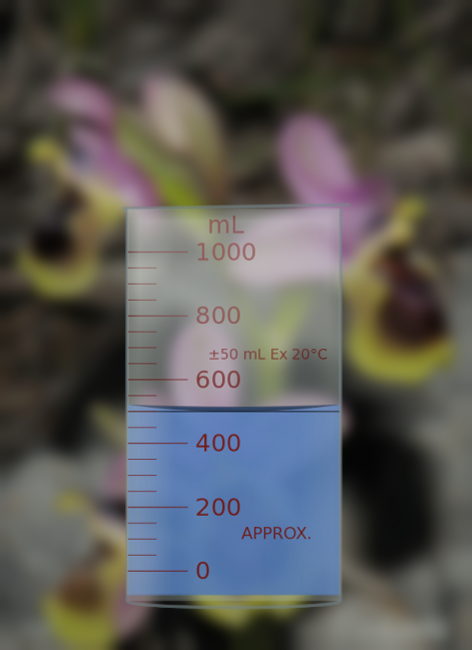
500,mL
